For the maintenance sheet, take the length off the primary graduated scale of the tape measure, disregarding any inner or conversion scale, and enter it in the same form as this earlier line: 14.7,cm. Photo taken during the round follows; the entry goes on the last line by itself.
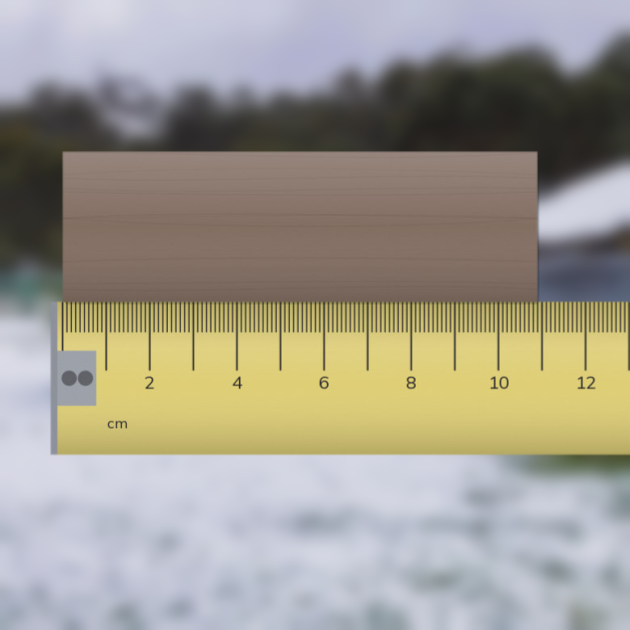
10.9,cm
